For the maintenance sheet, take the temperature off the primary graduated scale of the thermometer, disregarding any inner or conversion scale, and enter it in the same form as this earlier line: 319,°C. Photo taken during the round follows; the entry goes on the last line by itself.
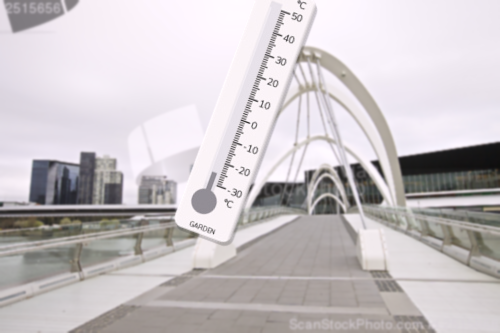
-25,°C
